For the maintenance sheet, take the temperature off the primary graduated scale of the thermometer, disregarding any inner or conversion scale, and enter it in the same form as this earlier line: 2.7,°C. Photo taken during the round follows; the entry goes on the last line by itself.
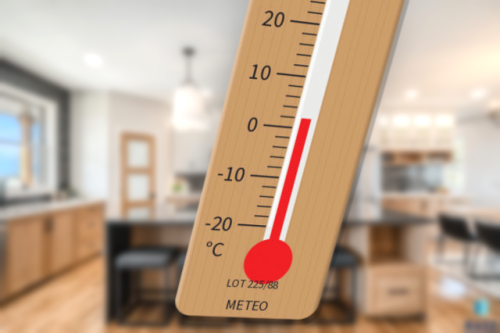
2,°C
